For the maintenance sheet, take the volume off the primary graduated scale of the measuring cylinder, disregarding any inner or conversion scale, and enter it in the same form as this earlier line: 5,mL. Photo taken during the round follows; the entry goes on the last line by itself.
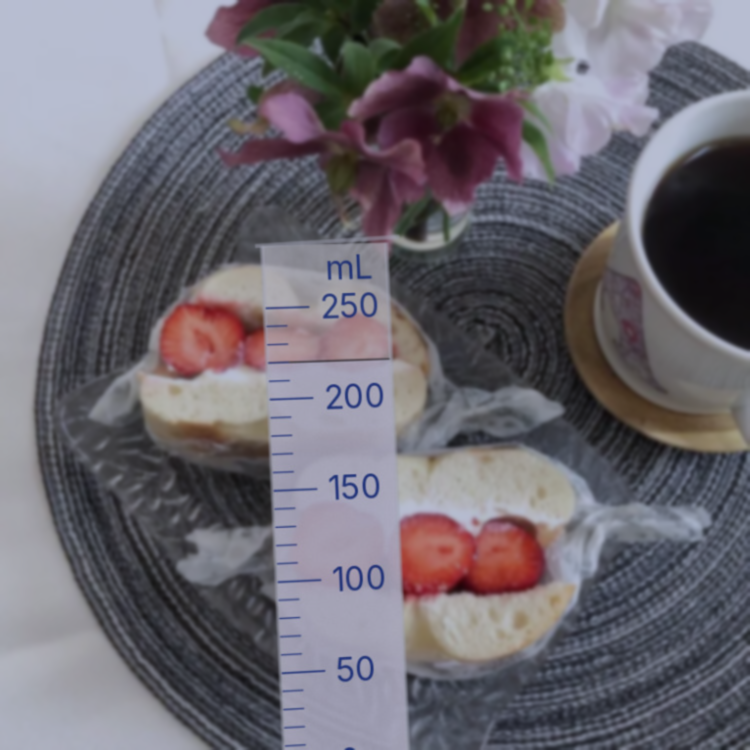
220,mL
